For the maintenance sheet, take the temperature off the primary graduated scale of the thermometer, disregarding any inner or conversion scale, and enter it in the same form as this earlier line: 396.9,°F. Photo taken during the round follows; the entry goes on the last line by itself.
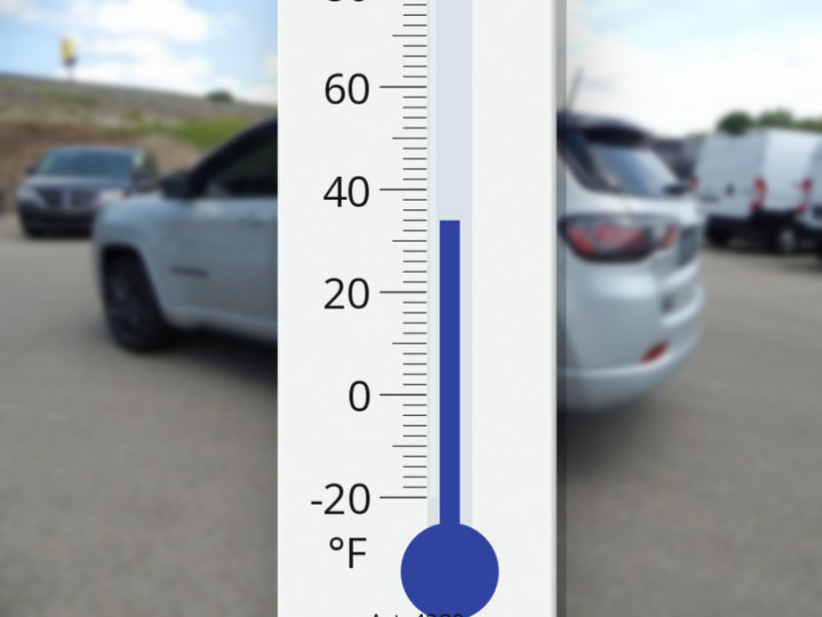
34,°F
